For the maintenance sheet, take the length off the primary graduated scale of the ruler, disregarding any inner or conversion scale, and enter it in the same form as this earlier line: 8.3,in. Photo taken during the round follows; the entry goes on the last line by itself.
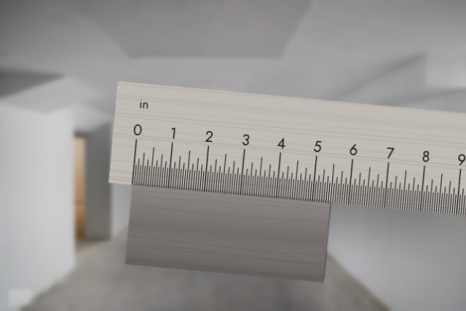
5.5,in
